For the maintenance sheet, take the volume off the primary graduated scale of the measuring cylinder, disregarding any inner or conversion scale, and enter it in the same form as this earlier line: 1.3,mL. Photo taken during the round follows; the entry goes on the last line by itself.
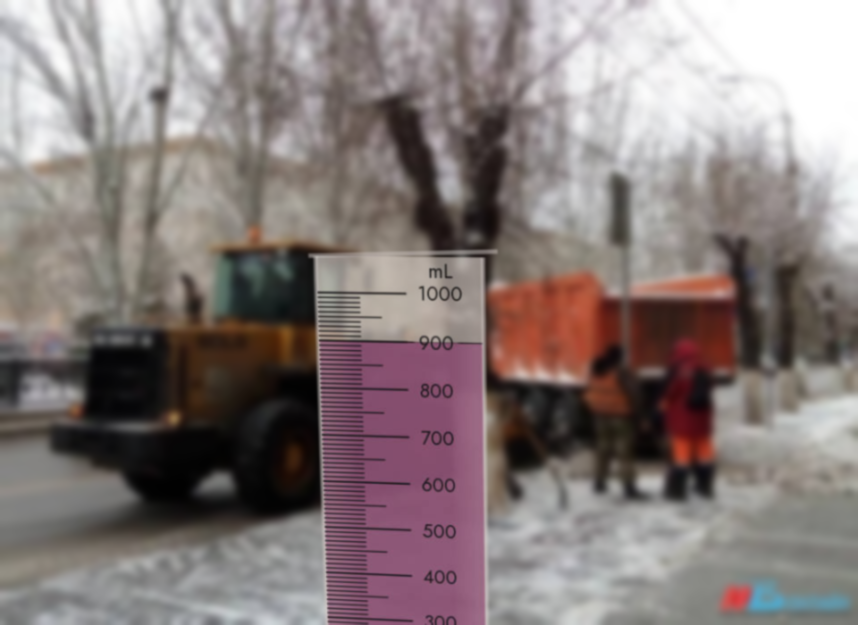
900,mL
